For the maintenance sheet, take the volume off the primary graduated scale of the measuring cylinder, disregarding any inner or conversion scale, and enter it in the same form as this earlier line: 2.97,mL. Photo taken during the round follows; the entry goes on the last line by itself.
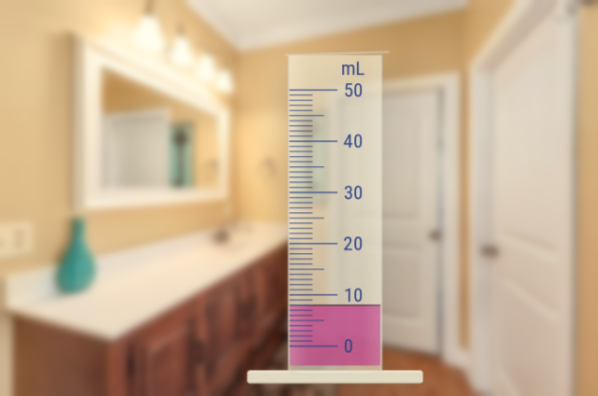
8,mL
